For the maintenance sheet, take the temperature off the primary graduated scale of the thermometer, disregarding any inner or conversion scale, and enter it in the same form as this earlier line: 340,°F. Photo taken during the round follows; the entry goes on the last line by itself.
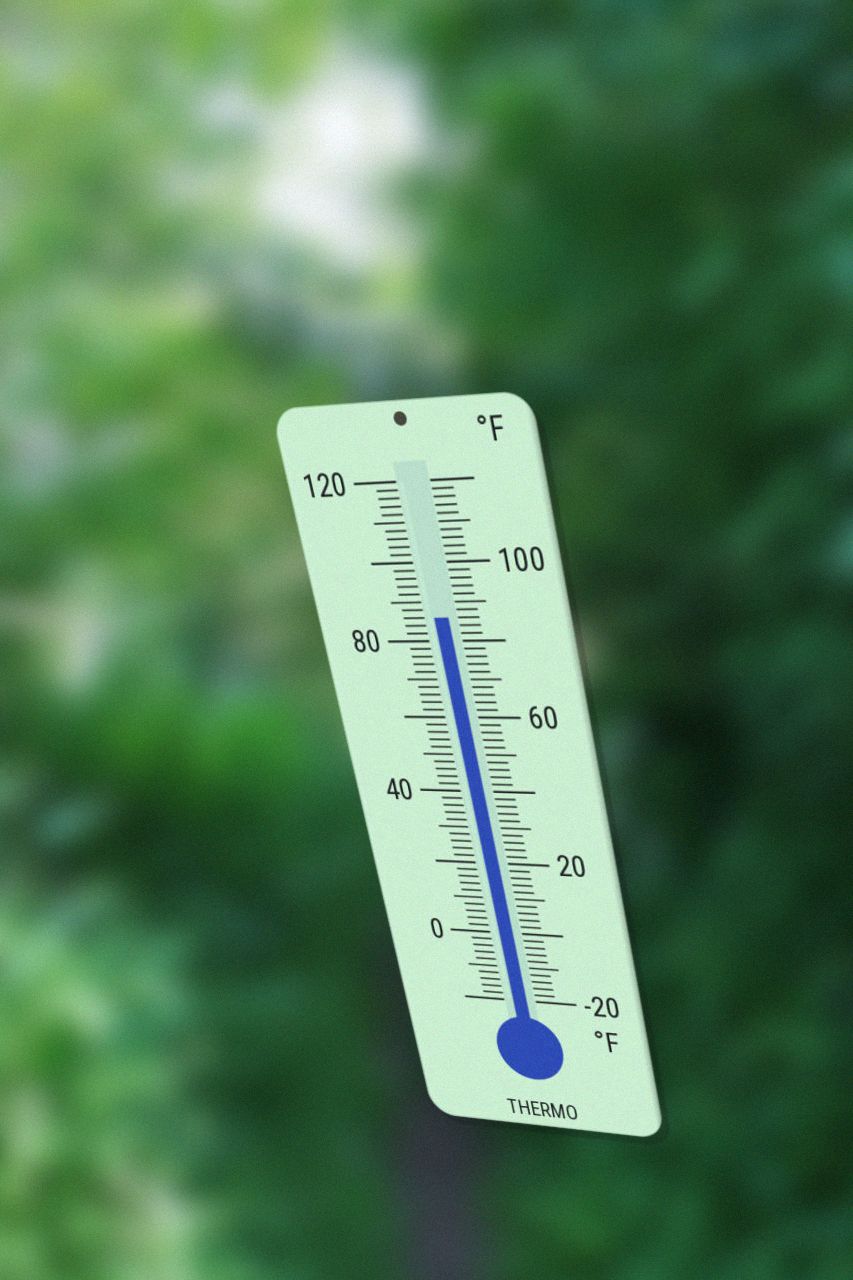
86,°F
